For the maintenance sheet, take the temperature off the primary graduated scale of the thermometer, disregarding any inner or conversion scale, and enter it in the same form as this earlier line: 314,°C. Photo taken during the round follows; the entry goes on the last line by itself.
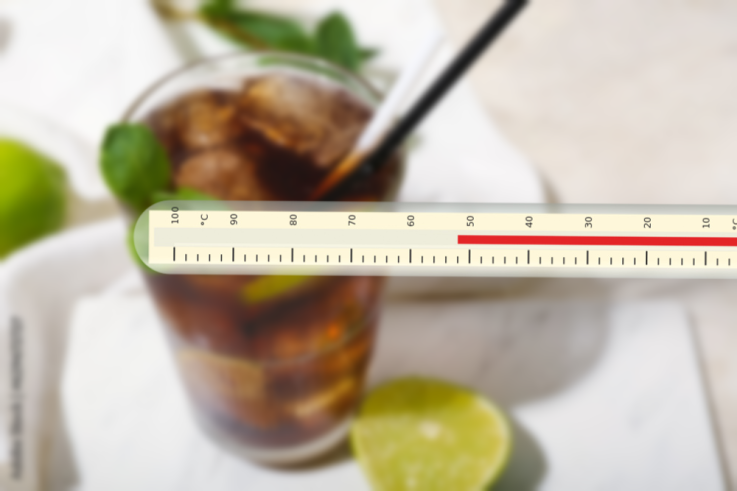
52,°C
